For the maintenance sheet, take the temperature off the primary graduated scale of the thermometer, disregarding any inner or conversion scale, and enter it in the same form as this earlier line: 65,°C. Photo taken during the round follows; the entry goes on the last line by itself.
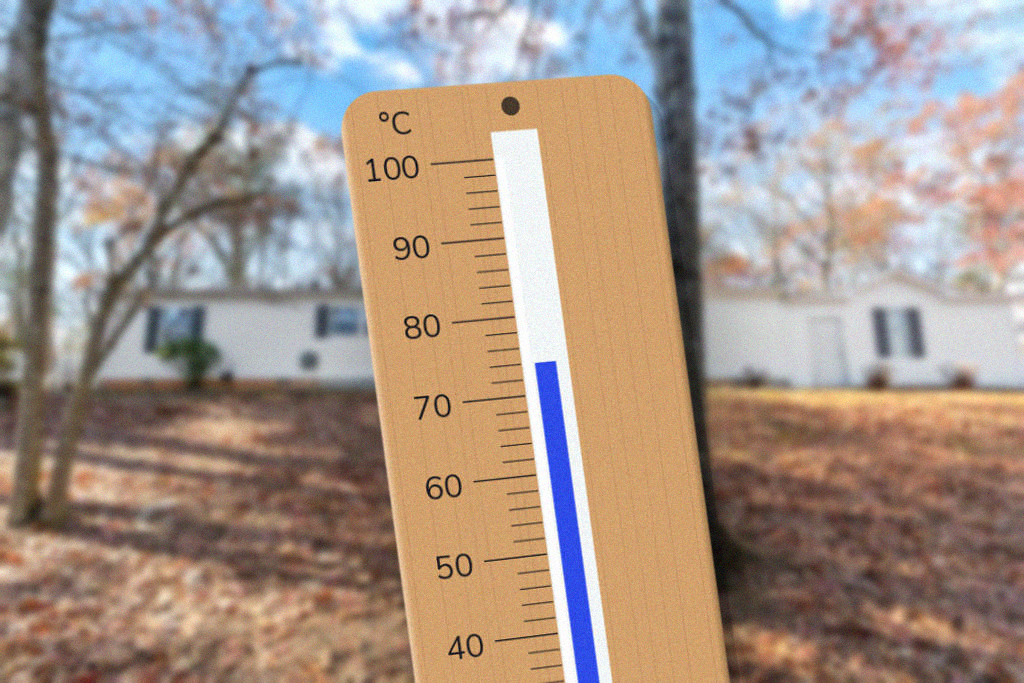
74,°C
